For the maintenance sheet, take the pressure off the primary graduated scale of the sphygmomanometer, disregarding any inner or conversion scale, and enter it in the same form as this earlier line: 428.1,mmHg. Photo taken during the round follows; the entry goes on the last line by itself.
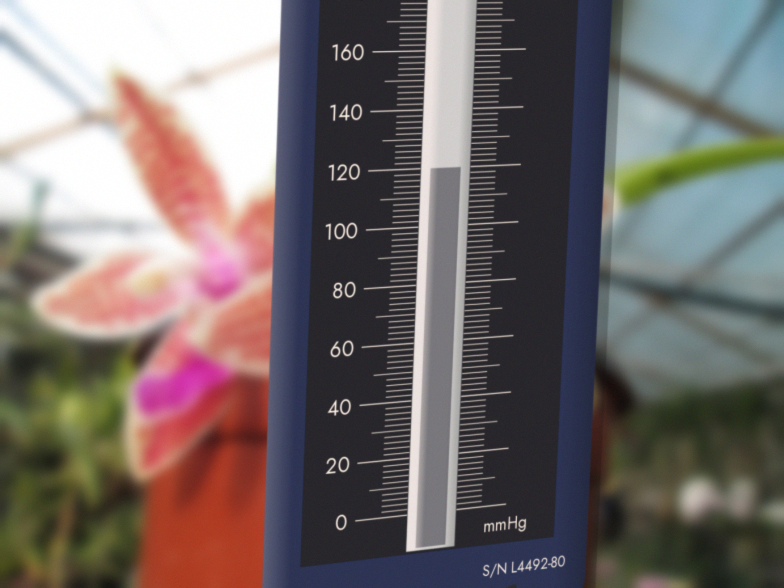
120,mmHg
